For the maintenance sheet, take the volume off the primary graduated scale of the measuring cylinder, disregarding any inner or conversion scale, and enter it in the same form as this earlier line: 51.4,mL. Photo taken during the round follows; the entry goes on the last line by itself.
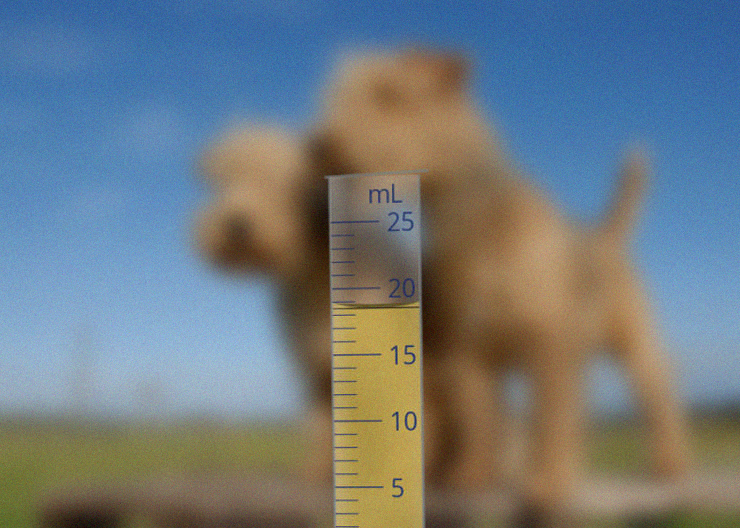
18.5,mL
